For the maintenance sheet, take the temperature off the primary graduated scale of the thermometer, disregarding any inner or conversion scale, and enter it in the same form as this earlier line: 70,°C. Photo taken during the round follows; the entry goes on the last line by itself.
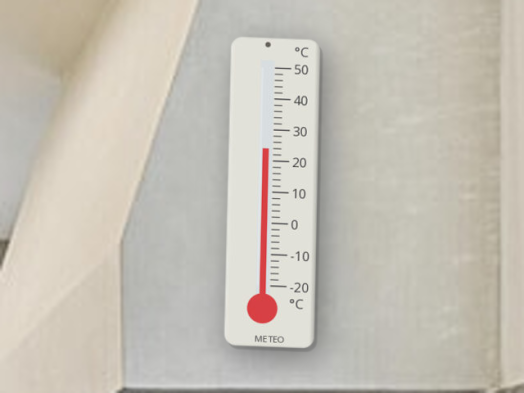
24,°C
